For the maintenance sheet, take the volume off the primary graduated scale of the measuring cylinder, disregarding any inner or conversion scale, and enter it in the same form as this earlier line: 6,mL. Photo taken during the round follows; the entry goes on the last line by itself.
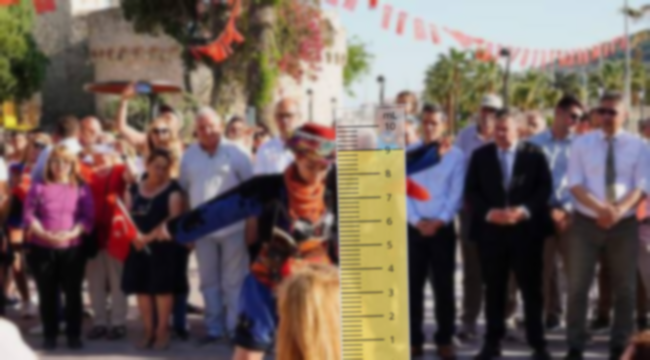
9,mL
